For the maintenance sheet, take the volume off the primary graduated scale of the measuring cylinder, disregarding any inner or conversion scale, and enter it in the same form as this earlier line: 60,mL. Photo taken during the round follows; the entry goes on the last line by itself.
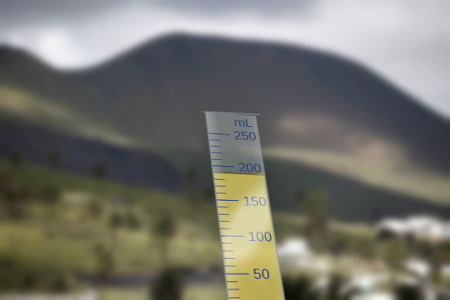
190,mL
